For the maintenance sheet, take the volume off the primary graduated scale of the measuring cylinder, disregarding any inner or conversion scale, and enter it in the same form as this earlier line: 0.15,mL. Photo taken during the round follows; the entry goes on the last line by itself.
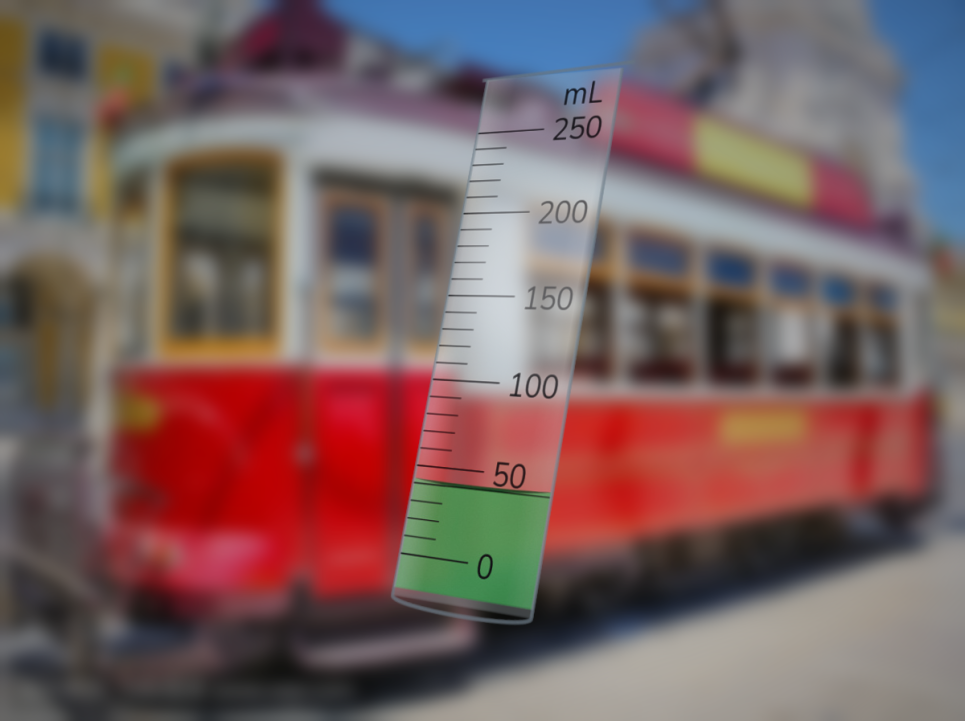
40,mL
